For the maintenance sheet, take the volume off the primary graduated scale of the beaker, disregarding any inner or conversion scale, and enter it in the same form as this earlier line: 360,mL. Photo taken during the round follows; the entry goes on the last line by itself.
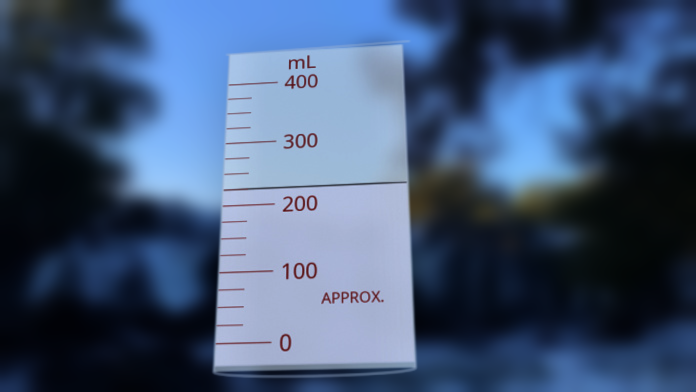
225,mL
